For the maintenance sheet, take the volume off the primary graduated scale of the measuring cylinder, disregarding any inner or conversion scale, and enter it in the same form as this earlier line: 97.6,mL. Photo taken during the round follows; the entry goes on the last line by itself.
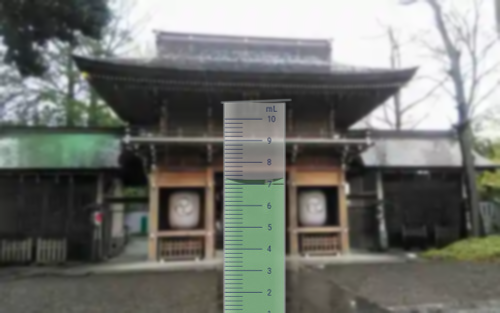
7,mL
